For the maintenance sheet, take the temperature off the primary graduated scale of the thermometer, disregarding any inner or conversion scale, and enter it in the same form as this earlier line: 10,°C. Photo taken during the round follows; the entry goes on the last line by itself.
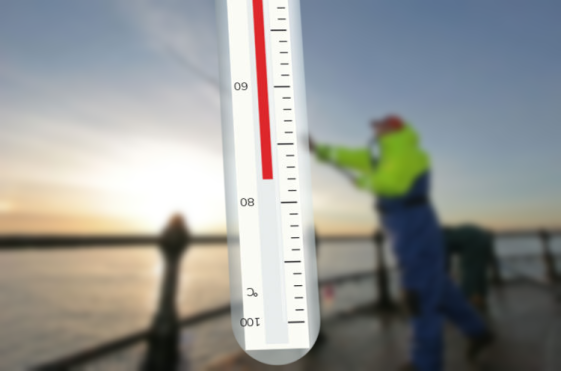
76,°C
